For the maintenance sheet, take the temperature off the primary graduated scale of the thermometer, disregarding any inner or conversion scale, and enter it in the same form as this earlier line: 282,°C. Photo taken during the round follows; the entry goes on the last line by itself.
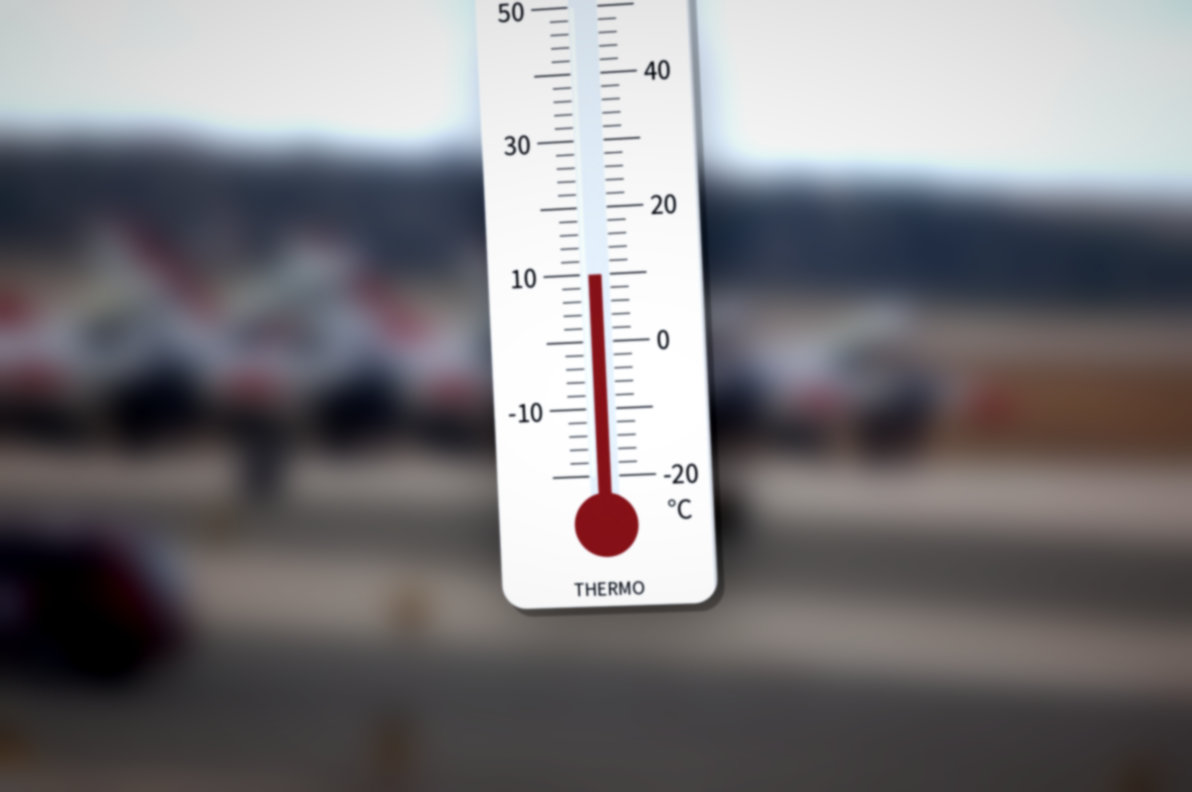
10,°C
